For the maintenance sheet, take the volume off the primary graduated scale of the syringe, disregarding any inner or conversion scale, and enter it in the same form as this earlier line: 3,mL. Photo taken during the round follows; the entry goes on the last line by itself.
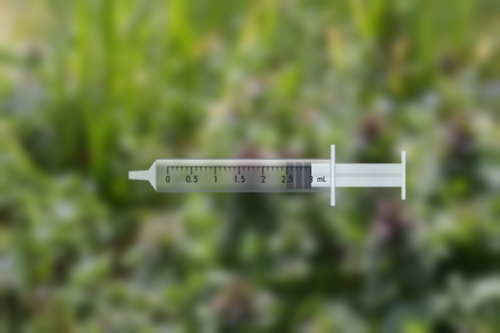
2.5,mL
